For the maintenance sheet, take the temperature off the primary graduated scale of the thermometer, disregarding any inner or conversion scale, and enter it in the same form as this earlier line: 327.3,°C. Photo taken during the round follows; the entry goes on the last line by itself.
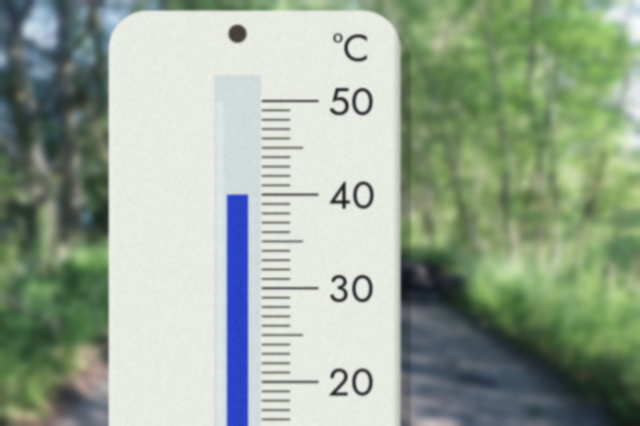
40,°C
